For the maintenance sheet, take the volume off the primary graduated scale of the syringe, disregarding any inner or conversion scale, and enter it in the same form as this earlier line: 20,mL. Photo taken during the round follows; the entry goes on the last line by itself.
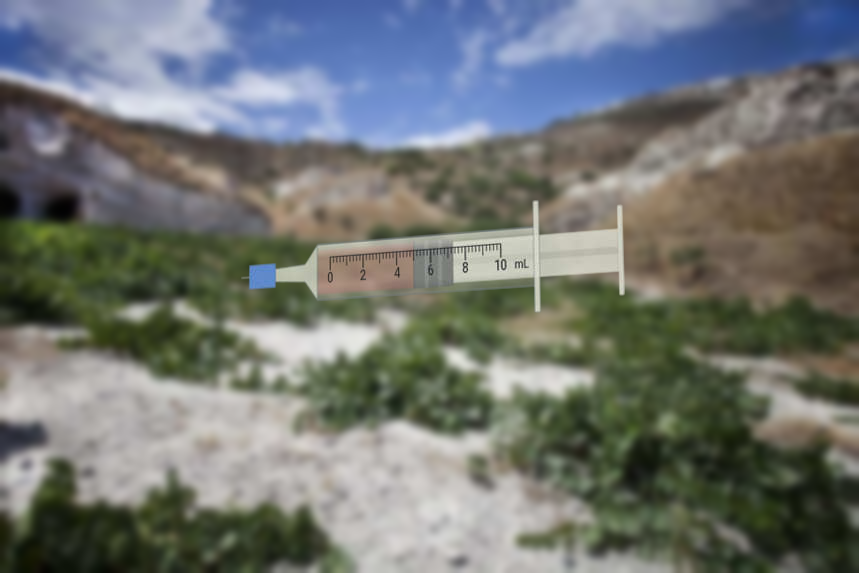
5,mL
